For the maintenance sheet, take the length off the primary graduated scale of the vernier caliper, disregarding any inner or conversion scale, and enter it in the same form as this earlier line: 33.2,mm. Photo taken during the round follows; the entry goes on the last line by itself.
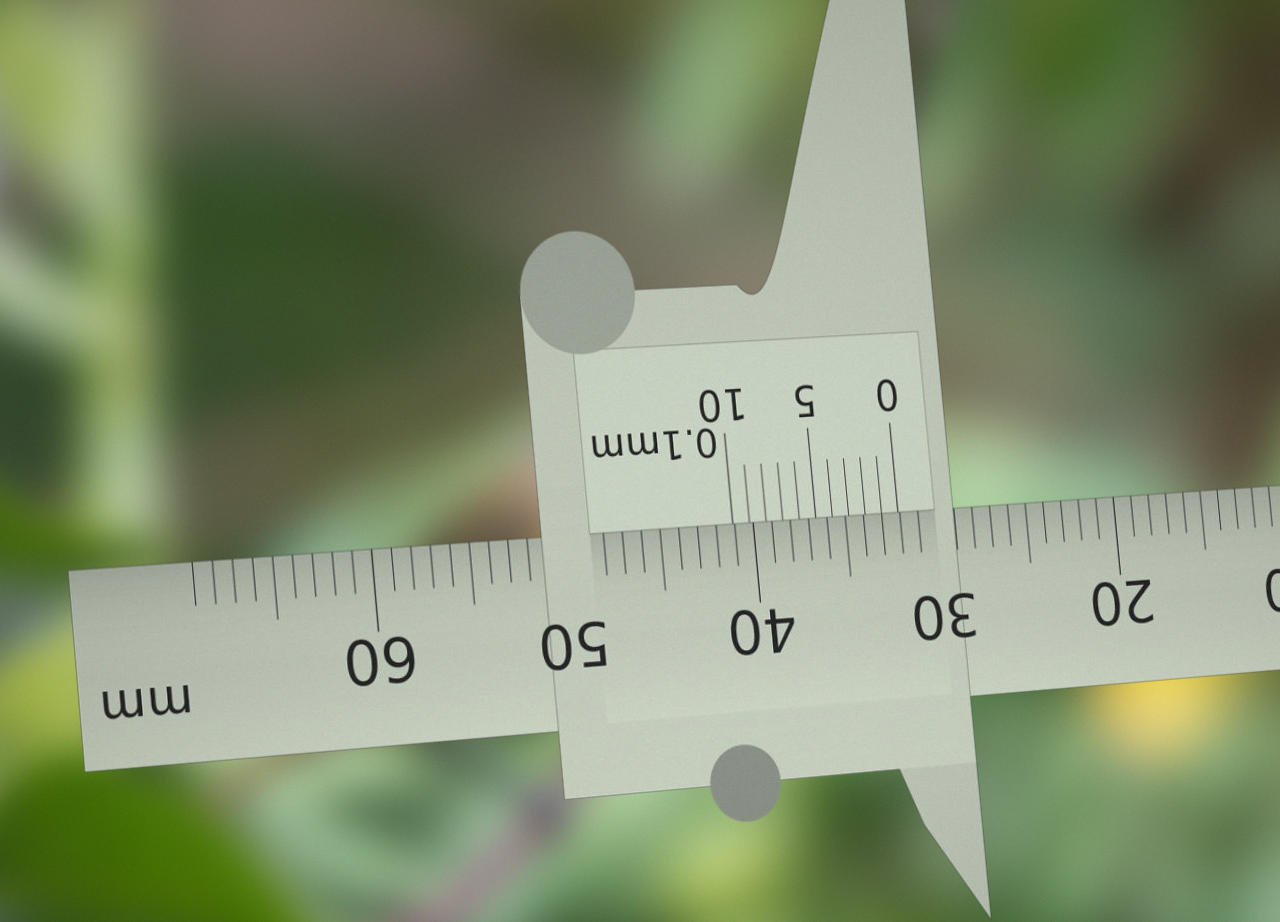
32.1,mm
